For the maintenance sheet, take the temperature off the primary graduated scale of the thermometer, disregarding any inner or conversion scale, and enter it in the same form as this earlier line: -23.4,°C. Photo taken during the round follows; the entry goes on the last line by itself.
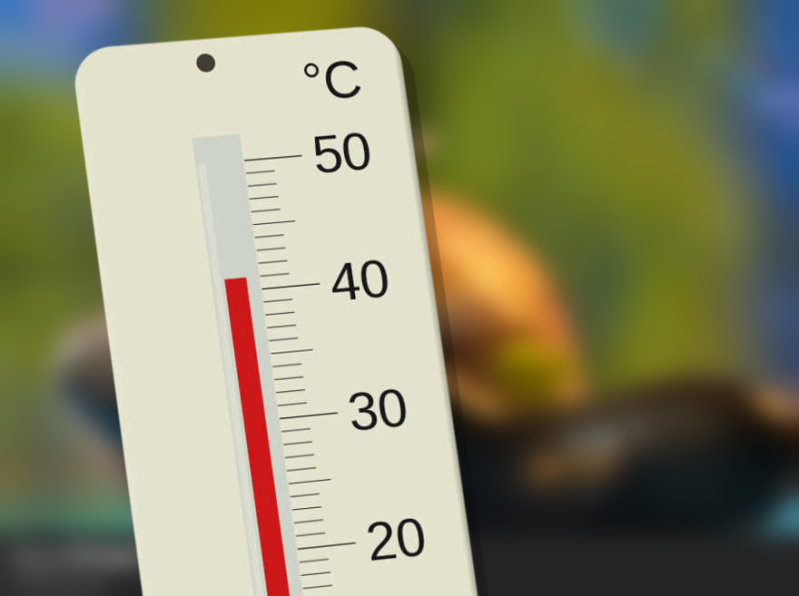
41,°C
